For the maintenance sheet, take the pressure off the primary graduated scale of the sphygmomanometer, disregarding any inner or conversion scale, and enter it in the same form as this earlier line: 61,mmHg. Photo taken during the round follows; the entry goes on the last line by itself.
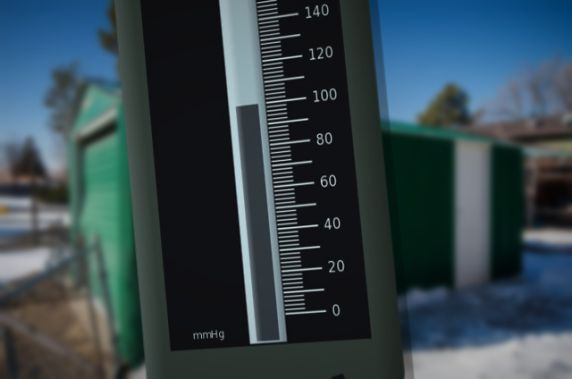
100,mmHg
